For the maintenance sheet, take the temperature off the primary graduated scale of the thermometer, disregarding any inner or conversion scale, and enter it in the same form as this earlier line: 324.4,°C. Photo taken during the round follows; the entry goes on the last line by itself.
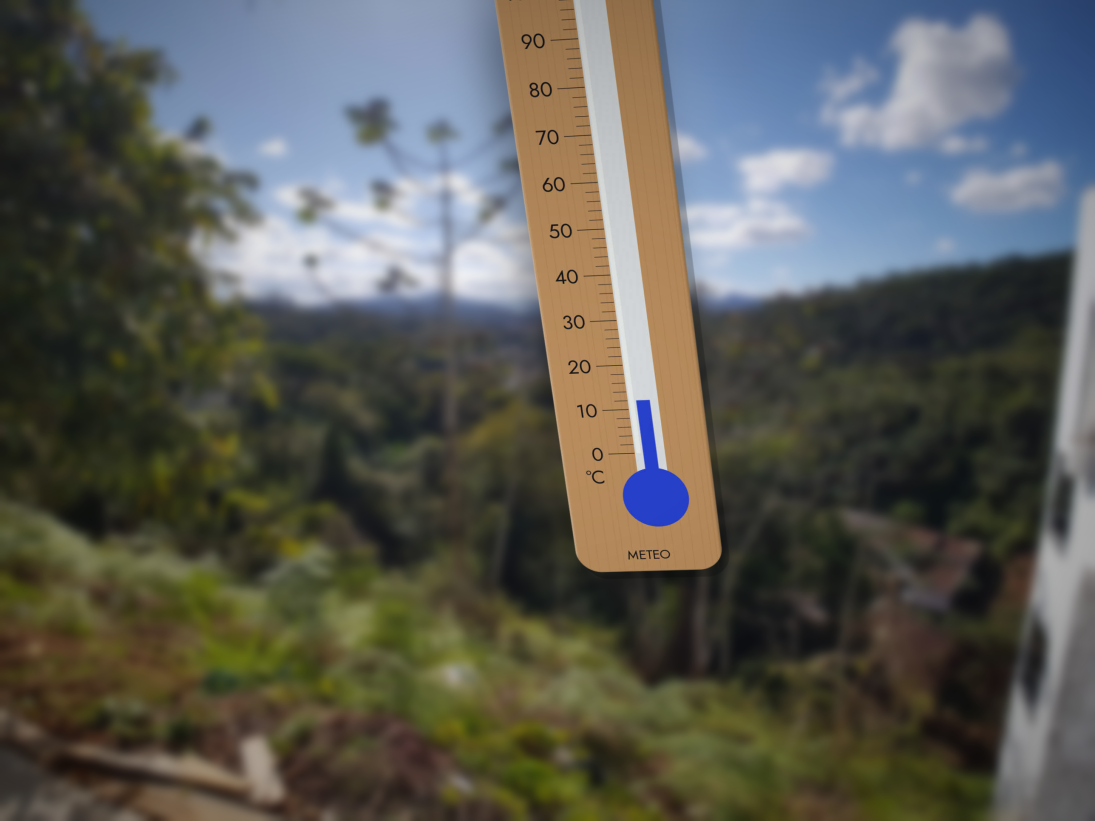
12,°C
